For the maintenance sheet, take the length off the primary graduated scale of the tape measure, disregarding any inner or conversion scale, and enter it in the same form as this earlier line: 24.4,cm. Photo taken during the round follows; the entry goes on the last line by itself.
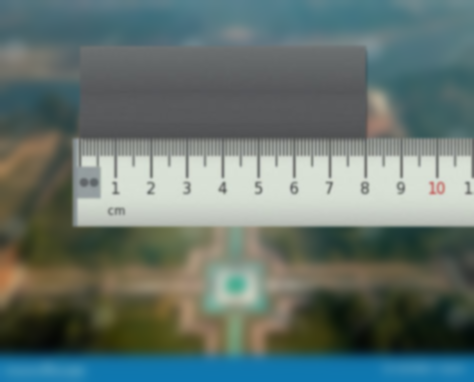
8,cm
